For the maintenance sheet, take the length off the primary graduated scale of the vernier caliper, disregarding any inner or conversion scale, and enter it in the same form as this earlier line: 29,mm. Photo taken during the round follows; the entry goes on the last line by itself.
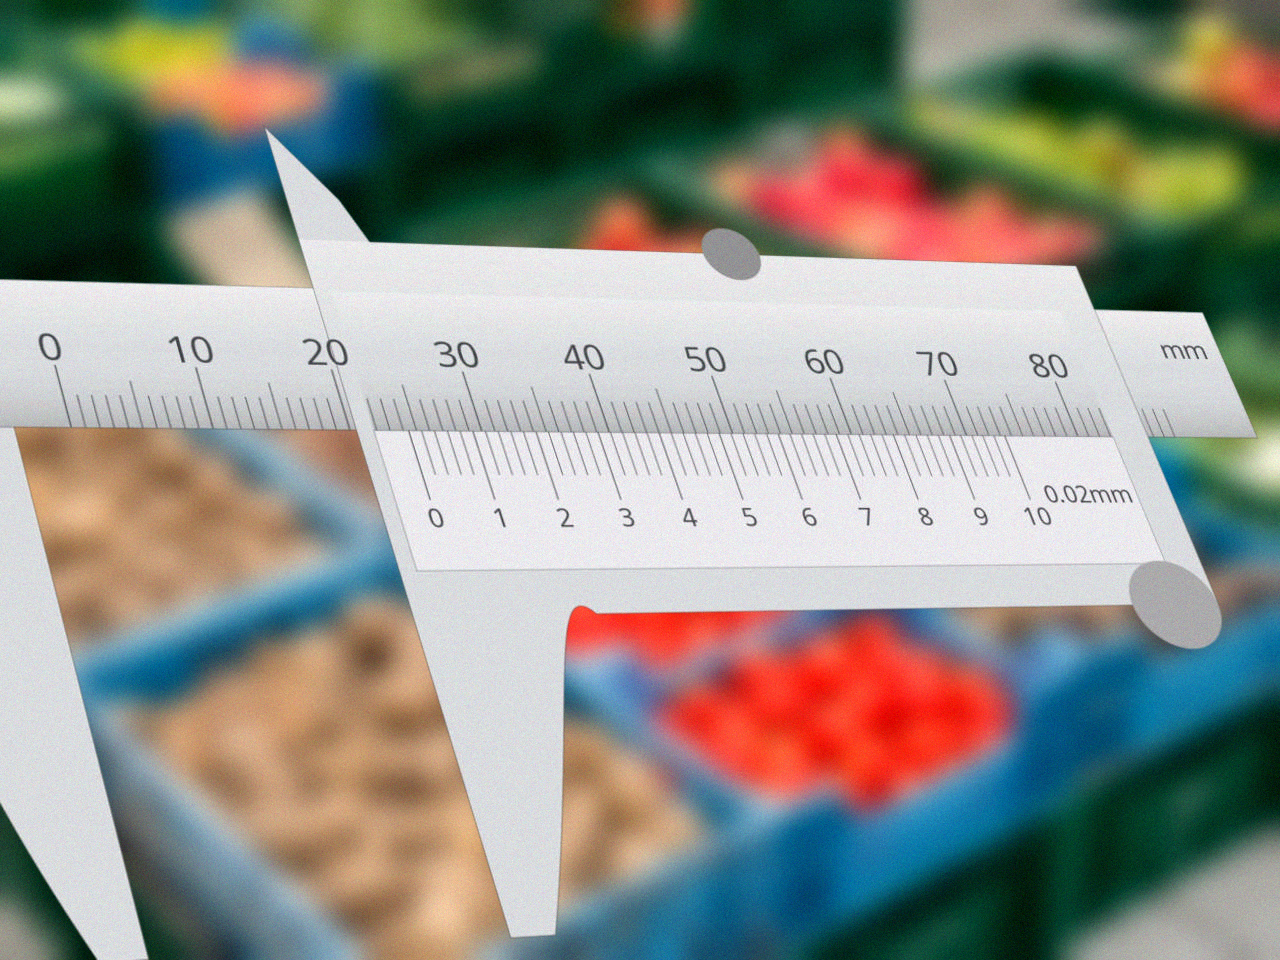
24.4,mm
